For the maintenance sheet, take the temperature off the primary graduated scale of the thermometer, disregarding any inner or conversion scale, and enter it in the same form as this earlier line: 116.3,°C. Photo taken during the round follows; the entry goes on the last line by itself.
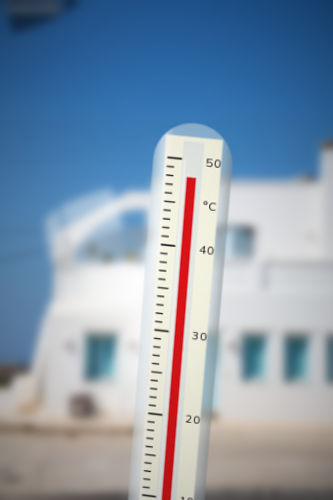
48,°C
